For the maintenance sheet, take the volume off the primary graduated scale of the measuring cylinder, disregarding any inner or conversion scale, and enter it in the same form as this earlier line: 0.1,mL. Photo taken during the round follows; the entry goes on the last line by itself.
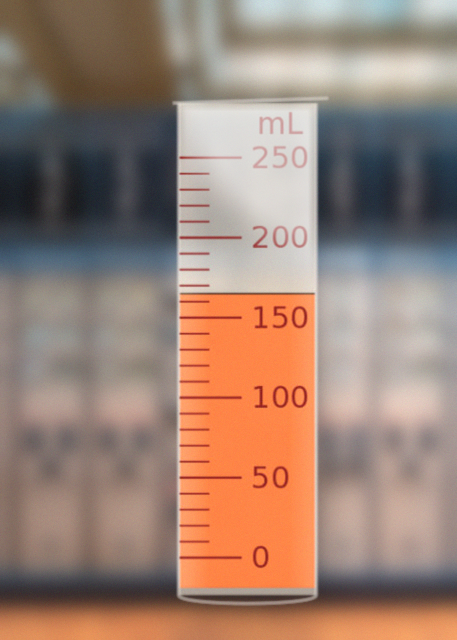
165,mL
